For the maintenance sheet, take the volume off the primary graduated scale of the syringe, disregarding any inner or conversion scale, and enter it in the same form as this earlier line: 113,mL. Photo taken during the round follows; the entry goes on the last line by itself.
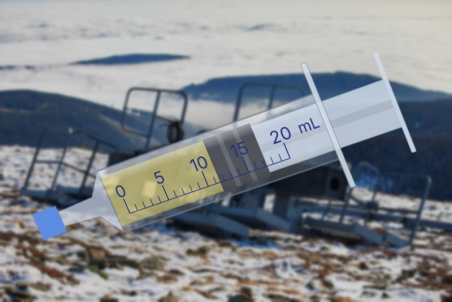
11.5,mL
